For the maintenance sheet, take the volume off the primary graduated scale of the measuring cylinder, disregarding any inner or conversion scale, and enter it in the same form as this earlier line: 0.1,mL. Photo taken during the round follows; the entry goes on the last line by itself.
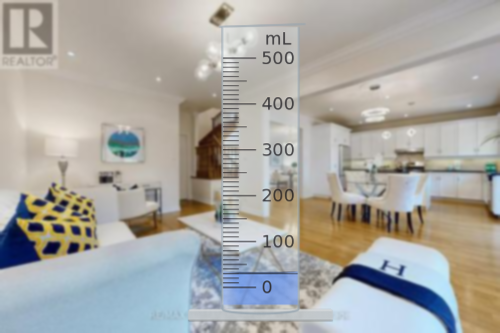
30,mL
